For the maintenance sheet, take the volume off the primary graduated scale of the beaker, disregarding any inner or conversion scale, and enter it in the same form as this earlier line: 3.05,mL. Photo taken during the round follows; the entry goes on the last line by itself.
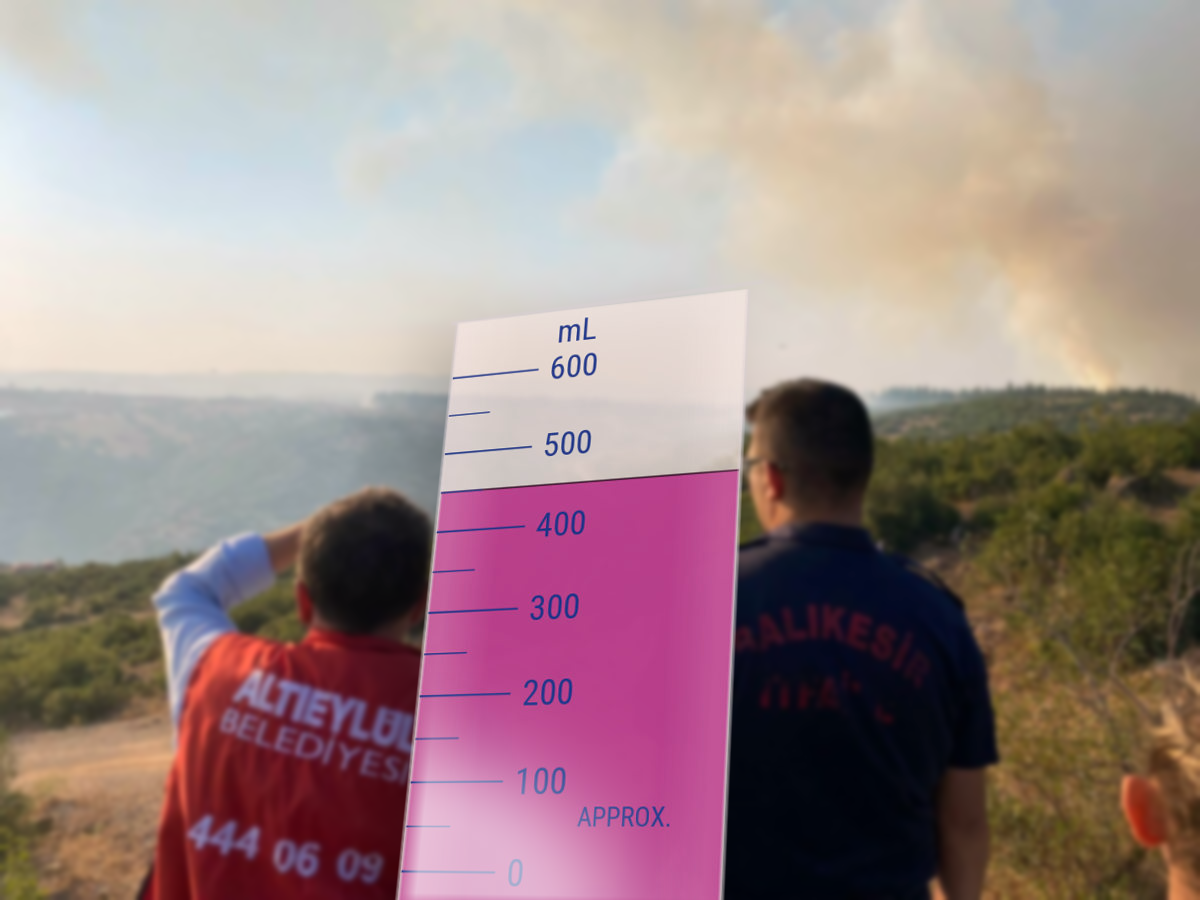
450,mL
